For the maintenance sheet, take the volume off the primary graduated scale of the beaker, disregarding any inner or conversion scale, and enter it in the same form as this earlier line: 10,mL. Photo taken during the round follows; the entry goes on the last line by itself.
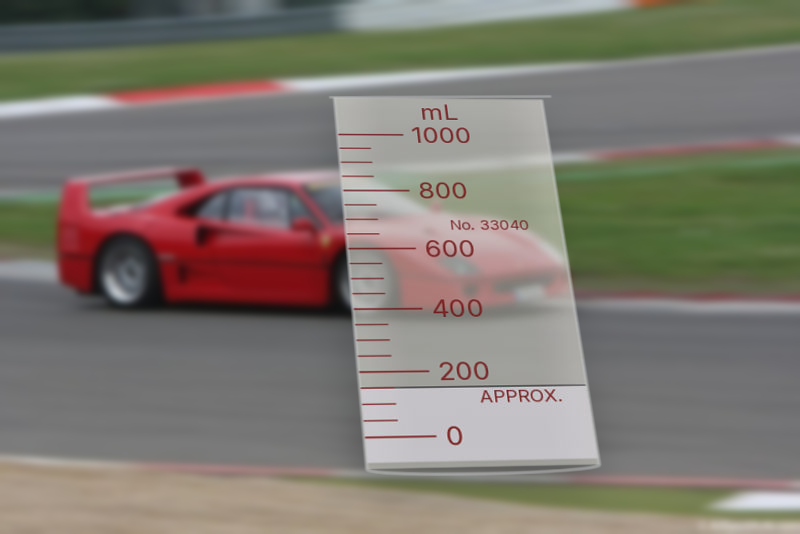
150,mL
